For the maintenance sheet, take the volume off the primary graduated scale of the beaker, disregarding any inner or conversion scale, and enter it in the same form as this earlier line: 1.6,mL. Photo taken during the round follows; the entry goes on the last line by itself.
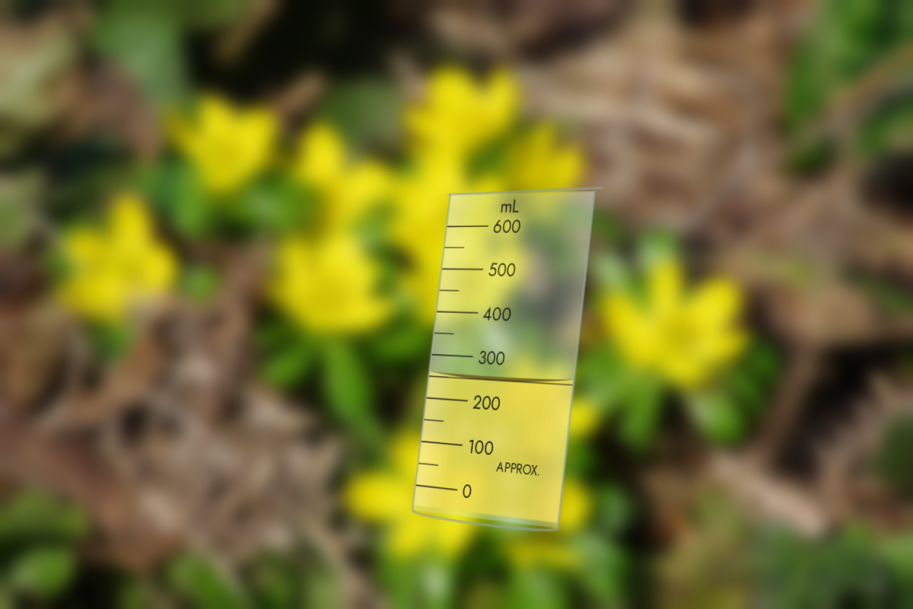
250,mL
